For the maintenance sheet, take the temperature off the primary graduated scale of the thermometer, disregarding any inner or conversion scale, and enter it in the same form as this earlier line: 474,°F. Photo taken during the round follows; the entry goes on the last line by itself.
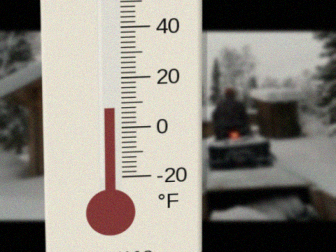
8,°F
